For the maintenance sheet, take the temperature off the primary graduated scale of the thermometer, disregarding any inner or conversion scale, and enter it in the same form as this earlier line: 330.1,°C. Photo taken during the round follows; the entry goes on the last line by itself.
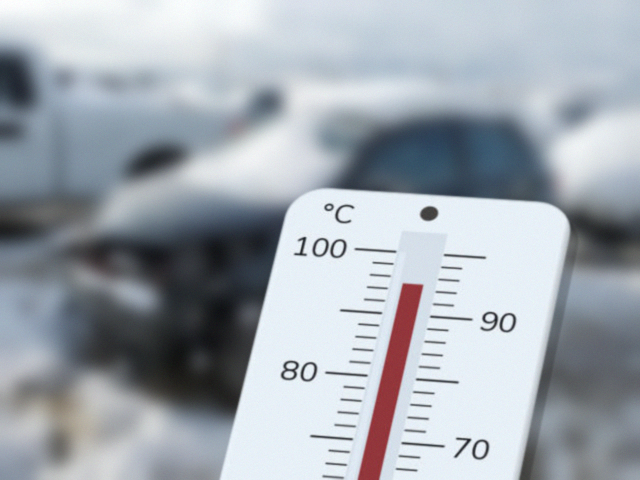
95,°C
